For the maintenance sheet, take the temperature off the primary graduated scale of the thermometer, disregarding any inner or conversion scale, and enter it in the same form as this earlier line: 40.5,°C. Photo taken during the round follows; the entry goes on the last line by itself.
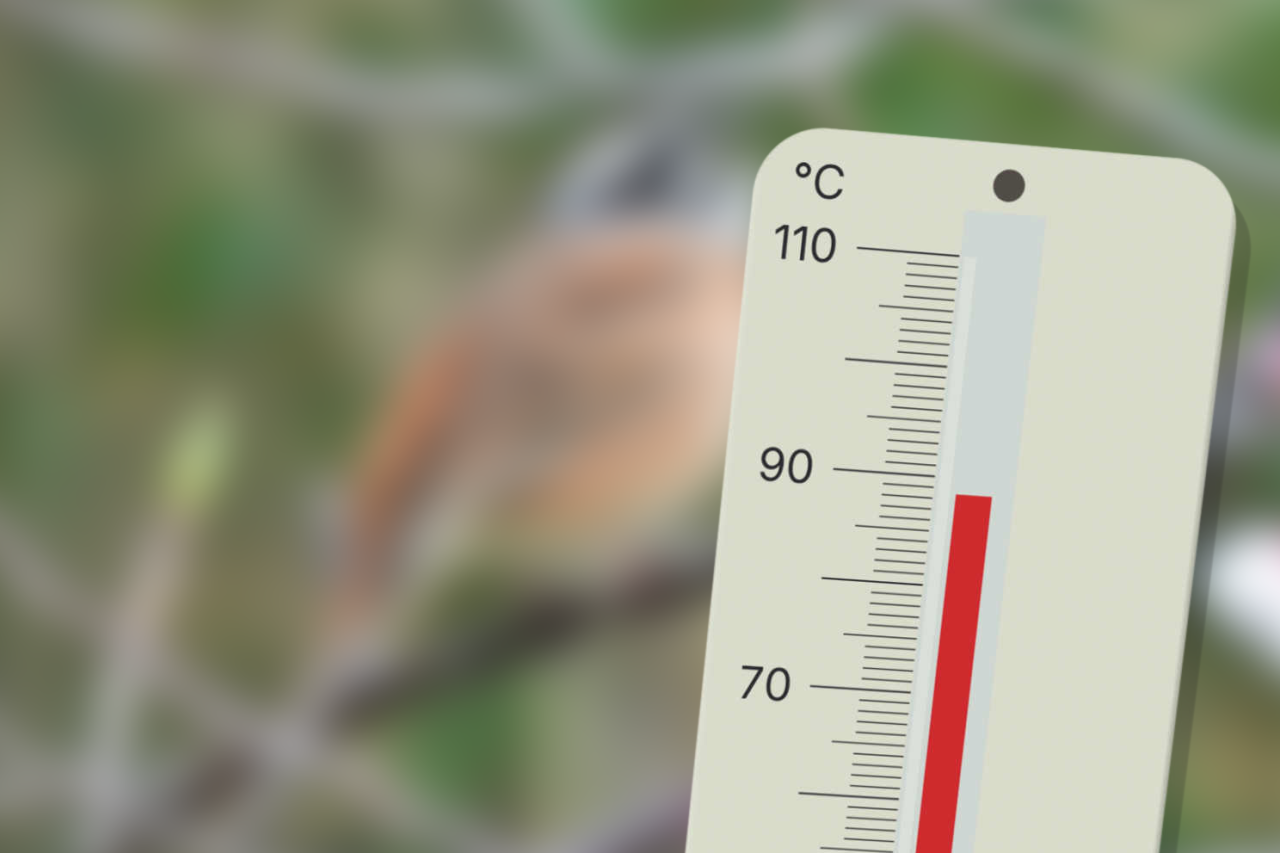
88.5,°C
